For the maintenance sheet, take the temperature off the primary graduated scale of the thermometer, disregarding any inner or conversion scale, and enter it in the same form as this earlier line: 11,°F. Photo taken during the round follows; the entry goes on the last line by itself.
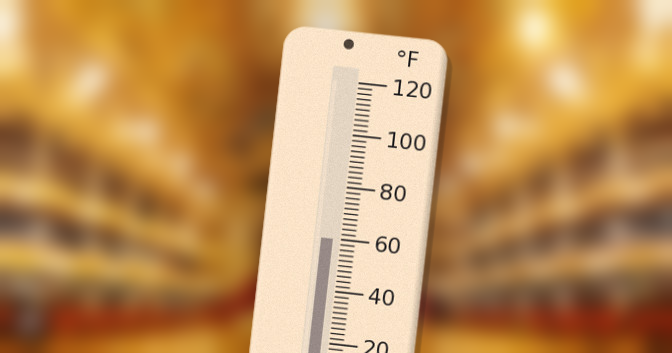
60,°F
